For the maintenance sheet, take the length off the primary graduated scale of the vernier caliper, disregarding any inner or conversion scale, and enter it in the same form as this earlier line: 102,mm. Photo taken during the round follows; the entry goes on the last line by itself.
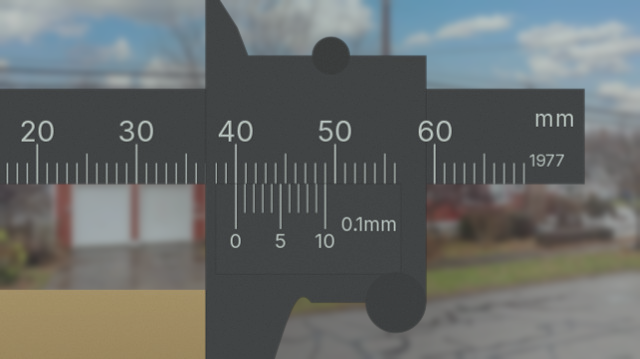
40.0,mm
